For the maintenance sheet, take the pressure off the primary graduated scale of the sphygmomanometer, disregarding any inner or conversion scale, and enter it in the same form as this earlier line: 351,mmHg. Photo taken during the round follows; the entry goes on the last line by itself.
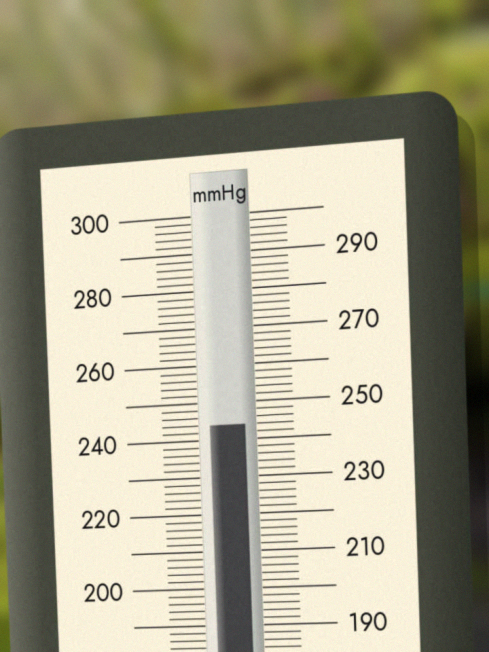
244,mmHg
